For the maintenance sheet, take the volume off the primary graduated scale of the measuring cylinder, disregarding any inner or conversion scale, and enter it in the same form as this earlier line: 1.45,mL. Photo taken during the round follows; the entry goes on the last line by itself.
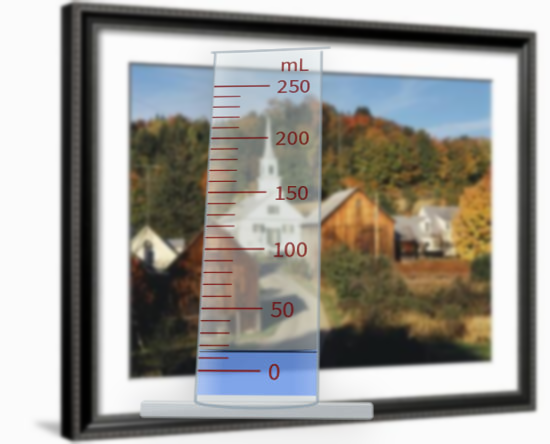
15,mL
